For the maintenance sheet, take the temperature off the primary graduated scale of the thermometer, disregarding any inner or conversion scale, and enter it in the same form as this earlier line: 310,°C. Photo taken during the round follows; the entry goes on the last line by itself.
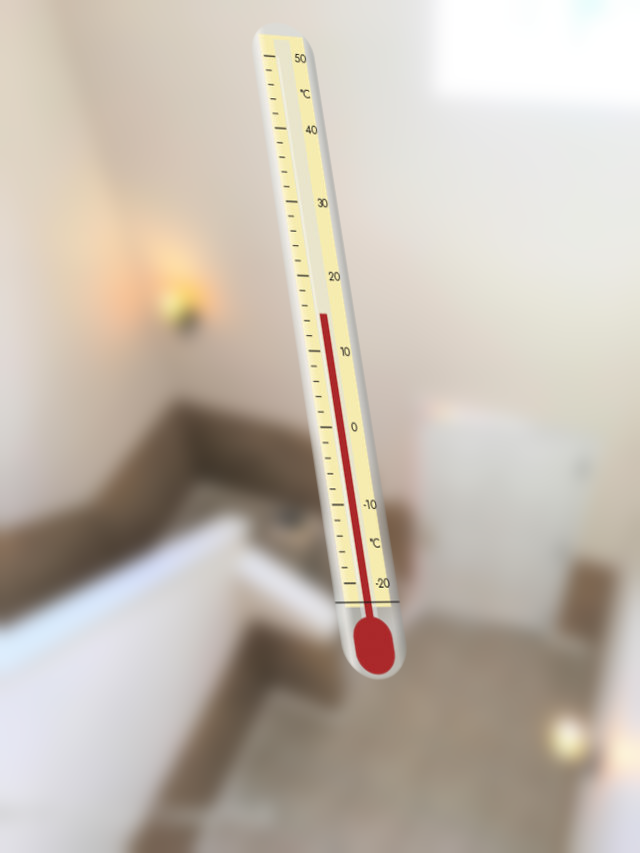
15,°C
